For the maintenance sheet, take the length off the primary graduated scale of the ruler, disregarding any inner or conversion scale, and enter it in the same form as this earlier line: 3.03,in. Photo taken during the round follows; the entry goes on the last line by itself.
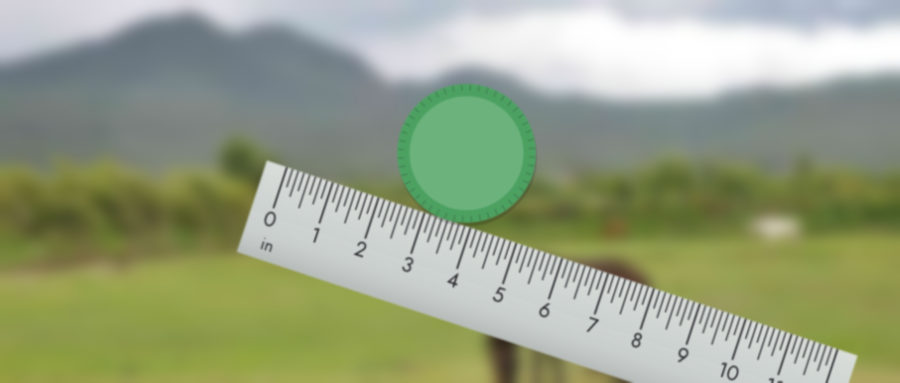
2.875,in
